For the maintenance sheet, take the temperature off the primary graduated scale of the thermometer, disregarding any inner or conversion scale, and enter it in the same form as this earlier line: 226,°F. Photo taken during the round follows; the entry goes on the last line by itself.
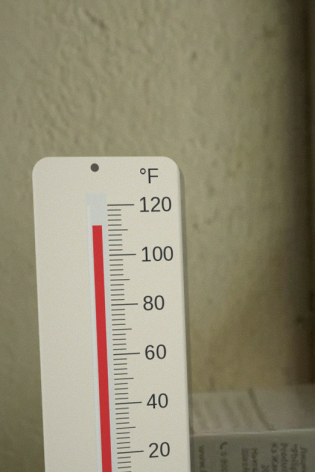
112,°F
